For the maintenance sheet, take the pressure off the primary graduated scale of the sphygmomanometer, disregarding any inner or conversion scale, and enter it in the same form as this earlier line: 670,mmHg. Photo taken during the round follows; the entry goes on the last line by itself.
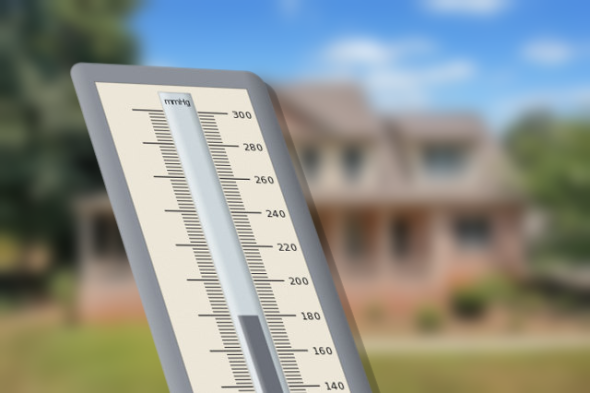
180,mmHg
